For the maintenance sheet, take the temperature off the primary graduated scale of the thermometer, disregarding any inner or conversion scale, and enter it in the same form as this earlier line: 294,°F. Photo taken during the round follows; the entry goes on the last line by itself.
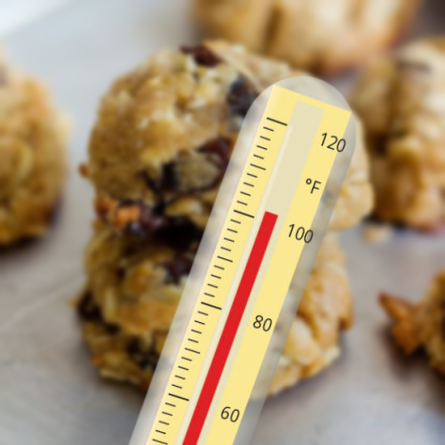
102,°F
